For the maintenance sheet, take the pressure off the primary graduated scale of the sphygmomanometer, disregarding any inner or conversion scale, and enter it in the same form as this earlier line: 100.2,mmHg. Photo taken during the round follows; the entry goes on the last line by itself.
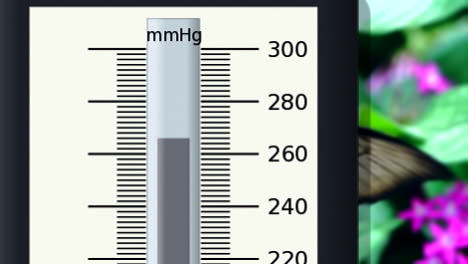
266,mmHg
